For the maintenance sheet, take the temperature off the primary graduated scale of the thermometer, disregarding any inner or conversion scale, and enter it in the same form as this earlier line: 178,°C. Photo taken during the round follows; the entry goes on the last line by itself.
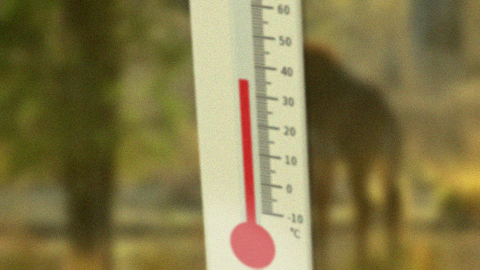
35,°C
